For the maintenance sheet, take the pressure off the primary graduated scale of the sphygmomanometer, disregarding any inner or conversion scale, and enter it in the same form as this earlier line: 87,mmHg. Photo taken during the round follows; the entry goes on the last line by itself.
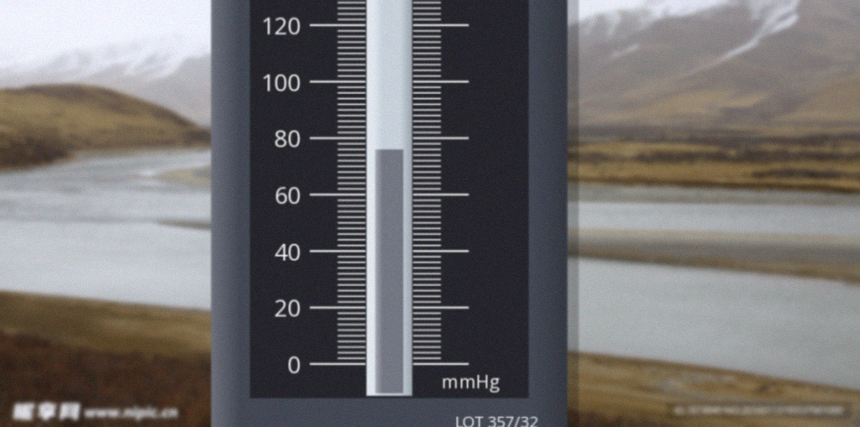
76,mmHg
